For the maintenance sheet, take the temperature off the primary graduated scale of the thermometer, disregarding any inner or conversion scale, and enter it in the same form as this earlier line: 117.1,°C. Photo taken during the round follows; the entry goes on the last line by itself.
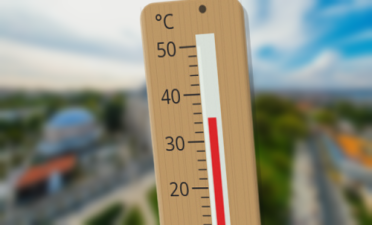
35,°C
